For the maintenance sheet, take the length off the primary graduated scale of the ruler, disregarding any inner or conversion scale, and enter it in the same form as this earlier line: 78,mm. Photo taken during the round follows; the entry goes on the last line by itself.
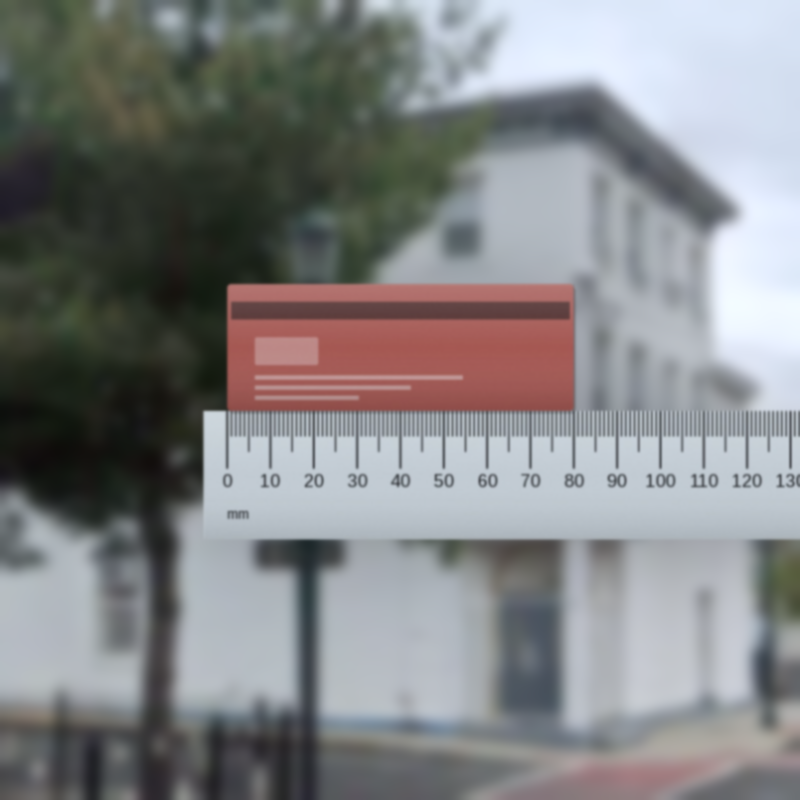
80,mm
